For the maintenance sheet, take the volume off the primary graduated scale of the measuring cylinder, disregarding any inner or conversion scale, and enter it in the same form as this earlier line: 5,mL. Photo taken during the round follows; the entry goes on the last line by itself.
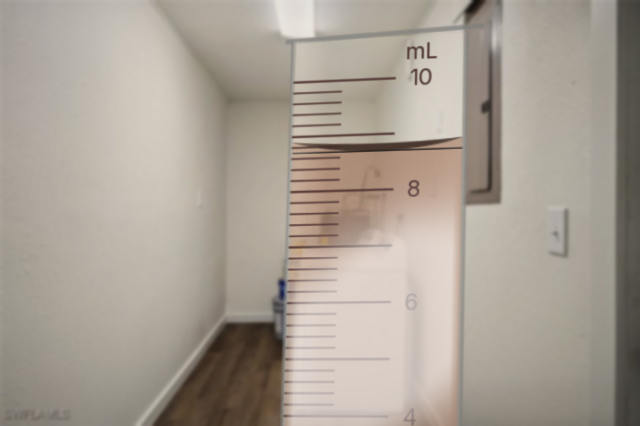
8.7,mL
